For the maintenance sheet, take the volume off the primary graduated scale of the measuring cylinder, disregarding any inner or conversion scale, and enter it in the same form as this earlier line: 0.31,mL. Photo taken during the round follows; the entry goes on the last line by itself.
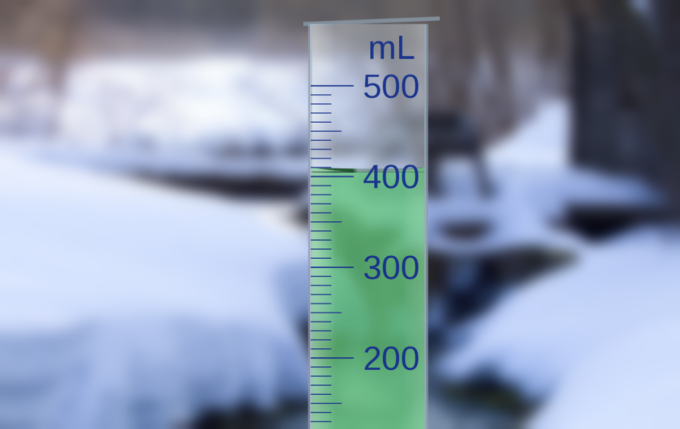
405,mL
